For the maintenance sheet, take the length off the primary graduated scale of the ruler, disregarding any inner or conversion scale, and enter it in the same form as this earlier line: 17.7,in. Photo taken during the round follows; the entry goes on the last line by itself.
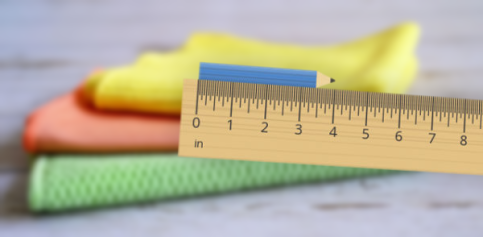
4,in
